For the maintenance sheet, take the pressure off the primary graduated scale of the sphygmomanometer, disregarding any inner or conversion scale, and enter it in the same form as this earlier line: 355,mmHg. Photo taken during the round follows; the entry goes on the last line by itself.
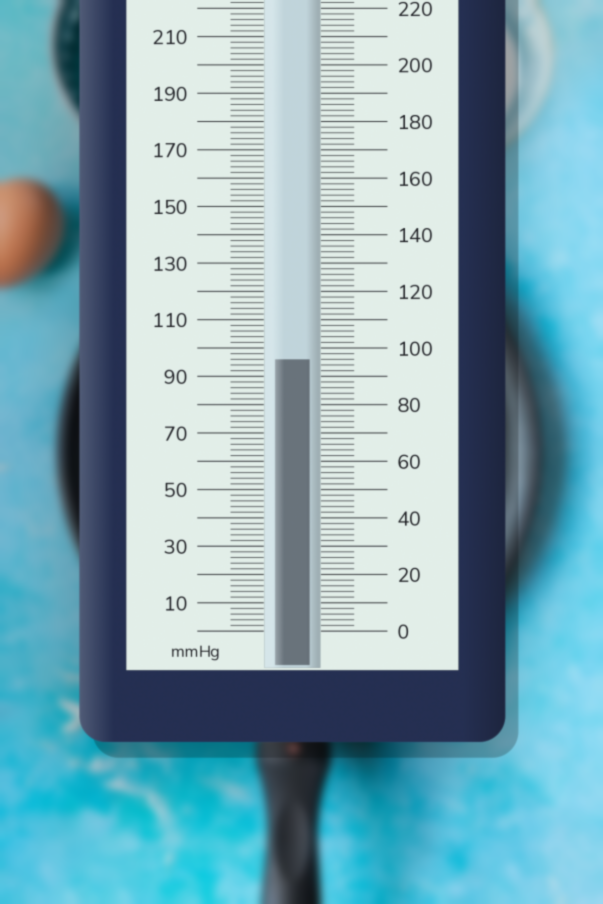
96,mmHg
